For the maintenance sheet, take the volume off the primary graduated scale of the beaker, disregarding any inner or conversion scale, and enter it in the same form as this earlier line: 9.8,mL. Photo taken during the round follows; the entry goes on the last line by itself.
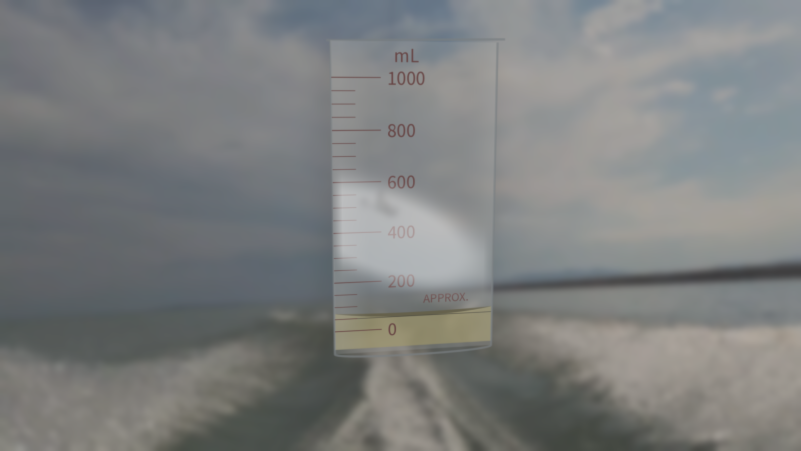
50,mL
